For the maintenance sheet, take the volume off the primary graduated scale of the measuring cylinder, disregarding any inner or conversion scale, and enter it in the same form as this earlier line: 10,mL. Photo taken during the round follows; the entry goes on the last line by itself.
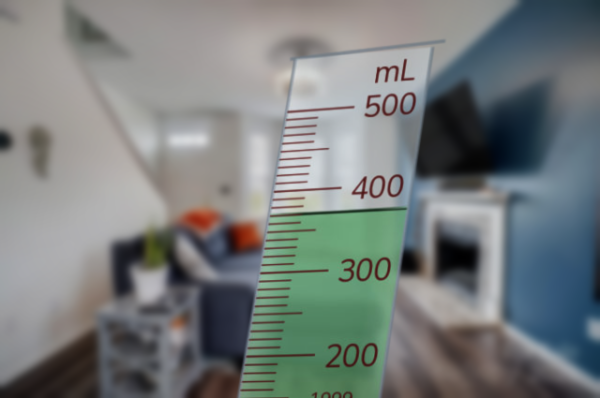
370,mL
